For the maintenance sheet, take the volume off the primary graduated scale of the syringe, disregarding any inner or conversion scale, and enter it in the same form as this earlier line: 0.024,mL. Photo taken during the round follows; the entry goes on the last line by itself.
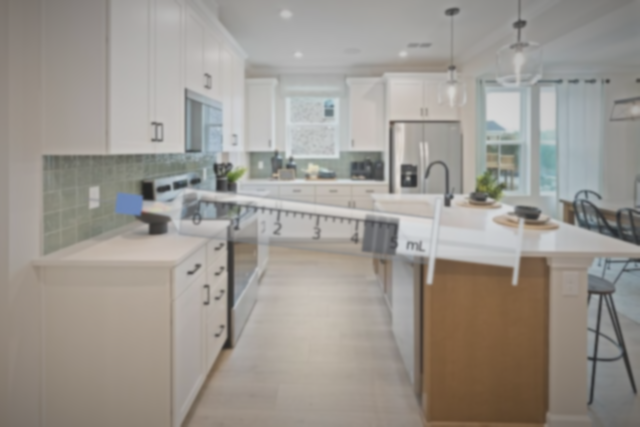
4.2,mL
